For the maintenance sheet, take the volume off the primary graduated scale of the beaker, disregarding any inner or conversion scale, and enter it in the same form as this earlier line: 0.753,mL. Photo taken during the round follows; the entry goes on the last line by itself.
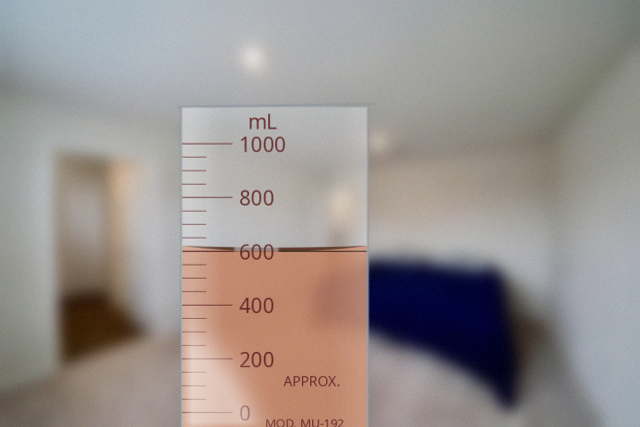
600,mL
